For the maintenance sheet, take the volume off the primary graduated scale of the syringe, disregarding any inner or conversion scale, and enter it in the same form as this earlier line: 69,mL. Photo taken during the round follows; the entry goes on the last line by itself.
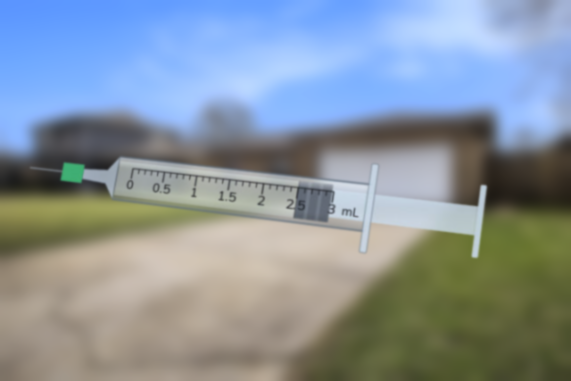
2.5,mL
